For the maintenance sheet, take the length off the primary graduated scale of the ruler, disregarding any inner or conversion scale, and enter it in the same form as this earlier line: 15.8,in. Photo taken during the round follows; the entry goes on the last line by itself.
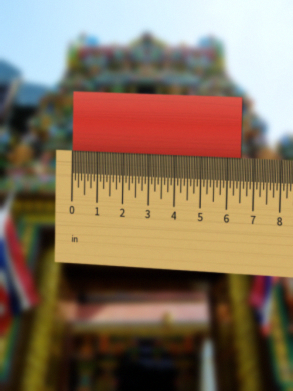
6.5,in
